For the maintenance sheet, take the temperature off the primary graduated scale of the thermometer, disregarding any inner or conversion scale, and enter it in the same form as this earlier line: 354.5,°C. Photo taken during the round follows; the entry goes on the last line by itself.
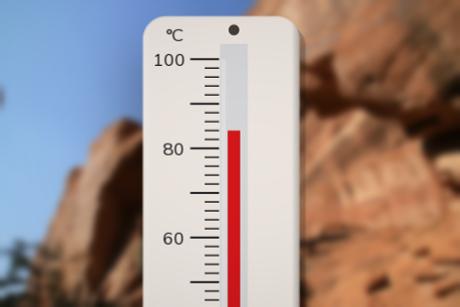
84,°C
